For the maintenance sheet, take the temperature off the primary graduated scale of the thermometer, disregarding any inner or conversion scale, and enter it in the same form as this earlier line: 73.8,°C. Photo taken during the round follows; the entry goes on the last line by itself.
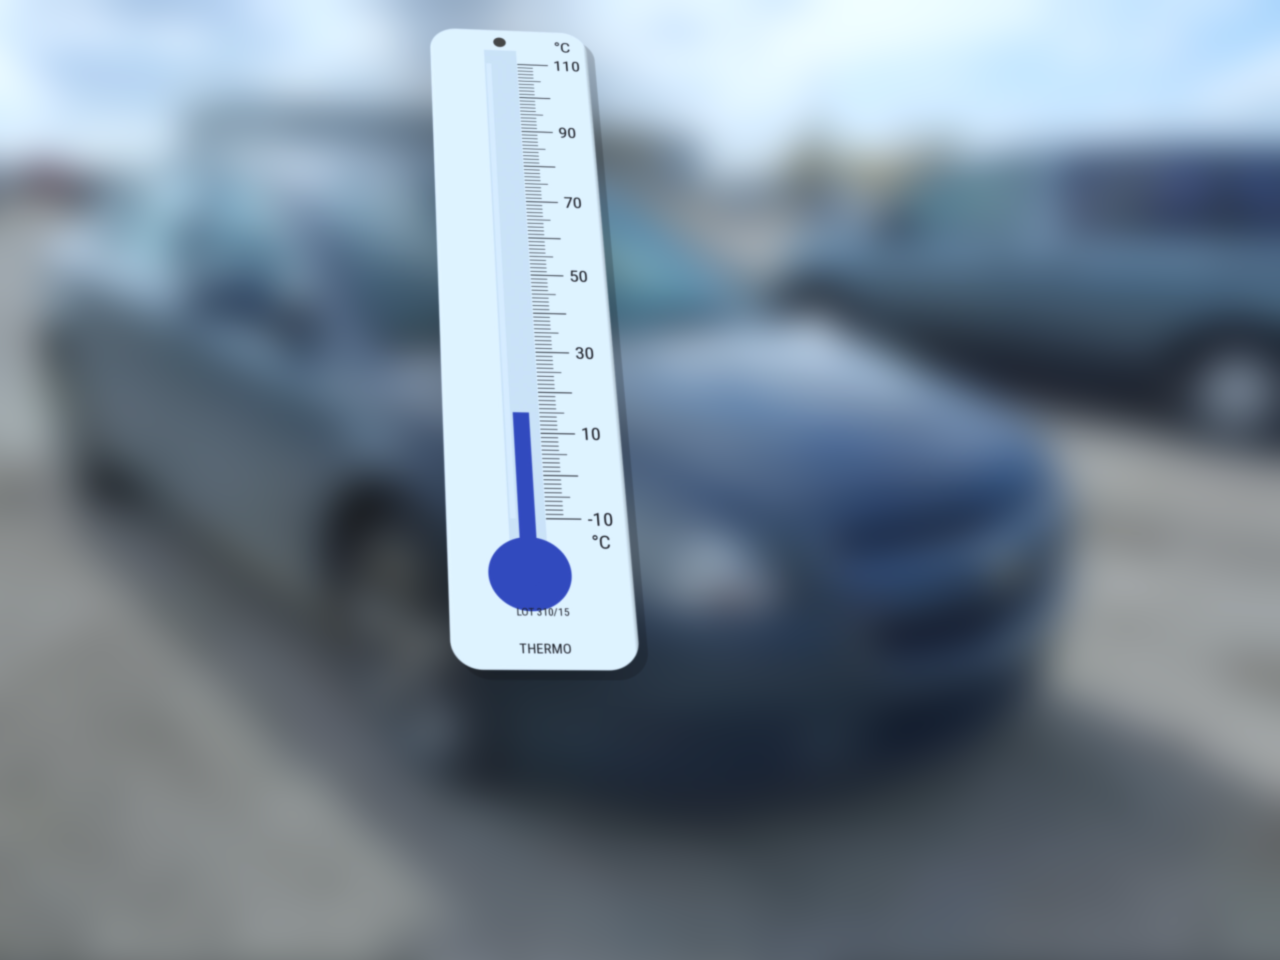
15,°C
